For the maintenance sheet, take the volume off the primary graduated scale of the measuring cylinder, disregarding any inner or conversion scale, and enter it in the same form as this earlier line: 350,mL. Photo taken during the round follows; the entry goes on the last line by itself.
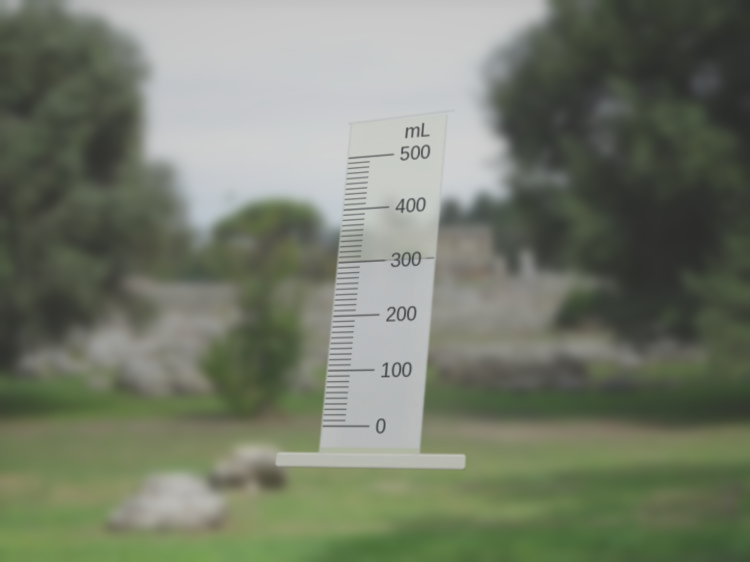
300,mL
